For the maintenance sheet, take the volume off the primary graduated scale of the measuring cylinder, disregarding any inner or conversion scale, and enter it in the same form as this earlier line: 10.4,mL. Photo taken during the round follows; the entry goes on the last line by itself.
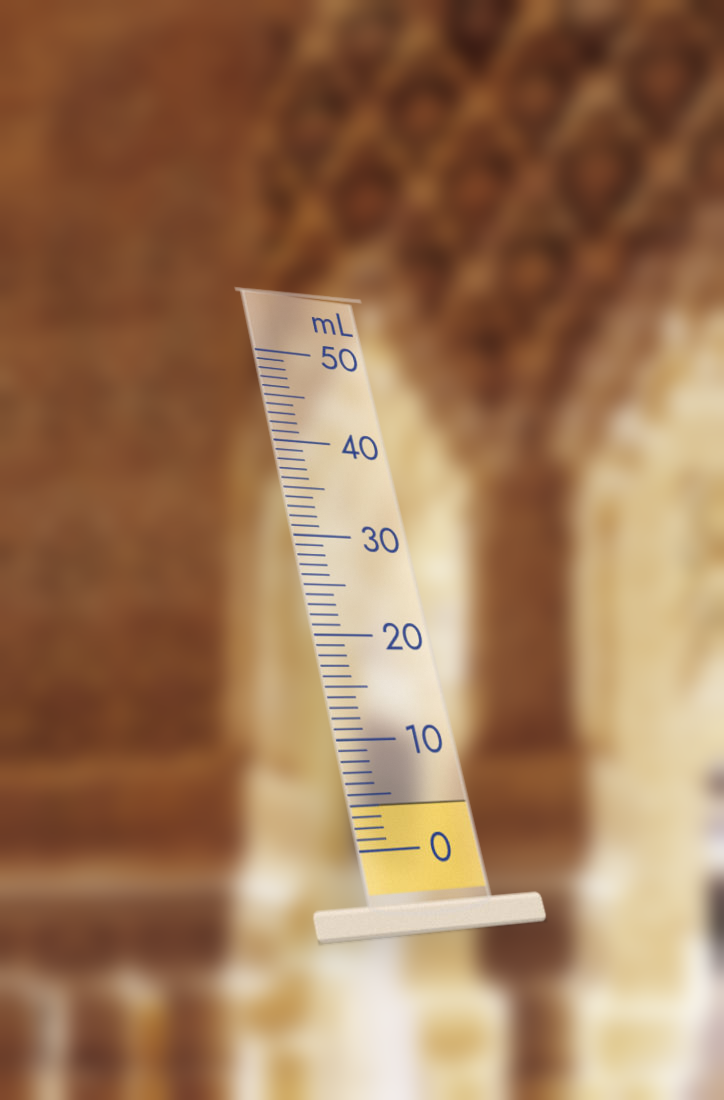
4,mL
